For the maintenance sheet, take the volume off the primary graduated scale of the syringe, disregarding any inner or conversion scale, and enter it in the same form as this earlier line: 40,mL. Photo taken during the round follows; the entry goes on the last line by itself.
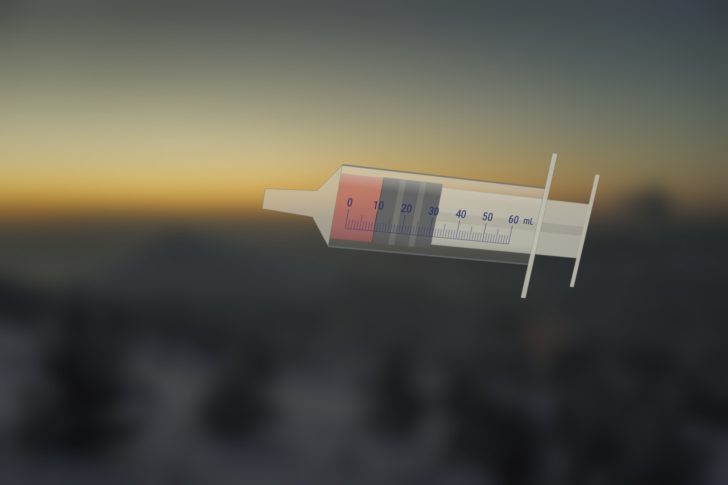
10,mL
